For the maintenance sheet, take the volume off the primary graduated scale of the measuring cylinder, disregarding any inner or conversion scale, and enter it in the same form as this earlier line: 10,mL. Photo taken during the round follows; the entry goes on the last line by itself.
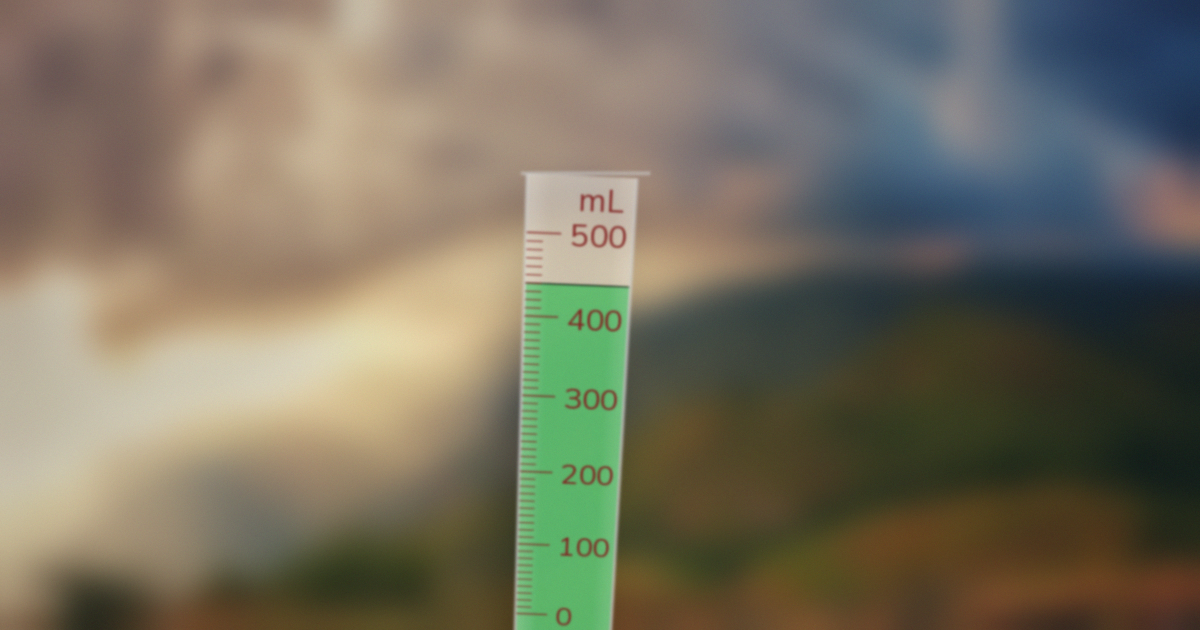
440,mL
